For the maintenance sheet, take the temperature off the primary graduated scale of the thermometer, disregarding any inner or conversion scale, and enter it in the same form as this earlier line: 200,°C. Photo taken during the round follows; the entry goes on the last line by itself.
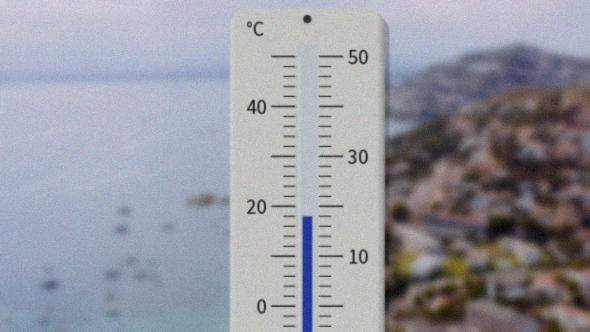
18,°C
